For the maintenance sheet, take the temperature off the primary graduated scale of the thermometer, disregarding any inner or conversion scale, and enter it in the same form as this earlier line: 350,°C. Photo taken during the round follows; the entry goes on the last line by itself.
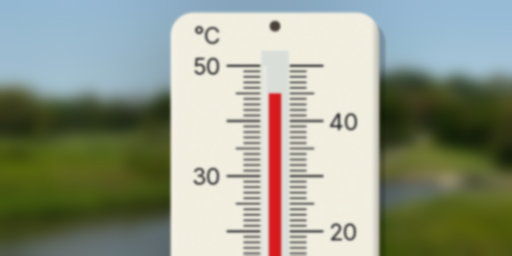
45,°C
